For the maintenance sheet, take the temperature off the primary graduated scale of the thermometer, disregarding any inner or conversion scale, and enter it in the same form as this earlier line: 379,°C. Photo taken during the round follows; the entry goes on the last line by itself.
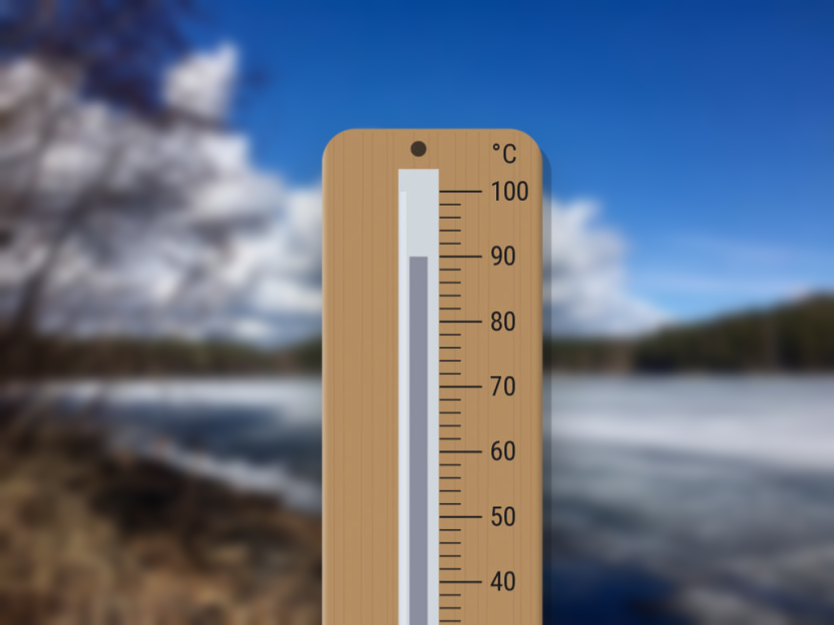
90,°C
